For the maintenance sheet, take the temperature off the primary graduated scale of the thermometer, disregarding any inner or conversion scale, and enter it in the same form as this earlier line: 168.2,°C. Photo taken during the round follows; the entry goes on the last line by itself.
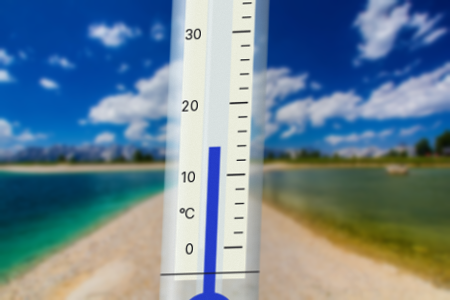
14,°C
